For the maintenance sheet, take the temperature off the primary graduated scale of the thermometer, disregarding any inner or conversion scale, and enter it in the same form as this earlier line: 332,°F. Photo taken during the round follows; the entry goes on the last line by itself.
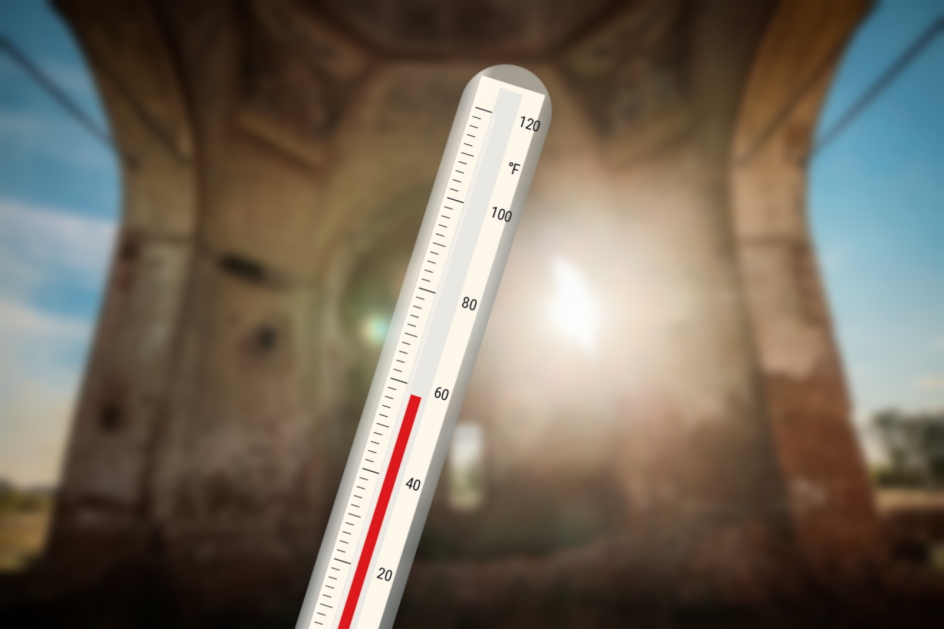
58,°F
